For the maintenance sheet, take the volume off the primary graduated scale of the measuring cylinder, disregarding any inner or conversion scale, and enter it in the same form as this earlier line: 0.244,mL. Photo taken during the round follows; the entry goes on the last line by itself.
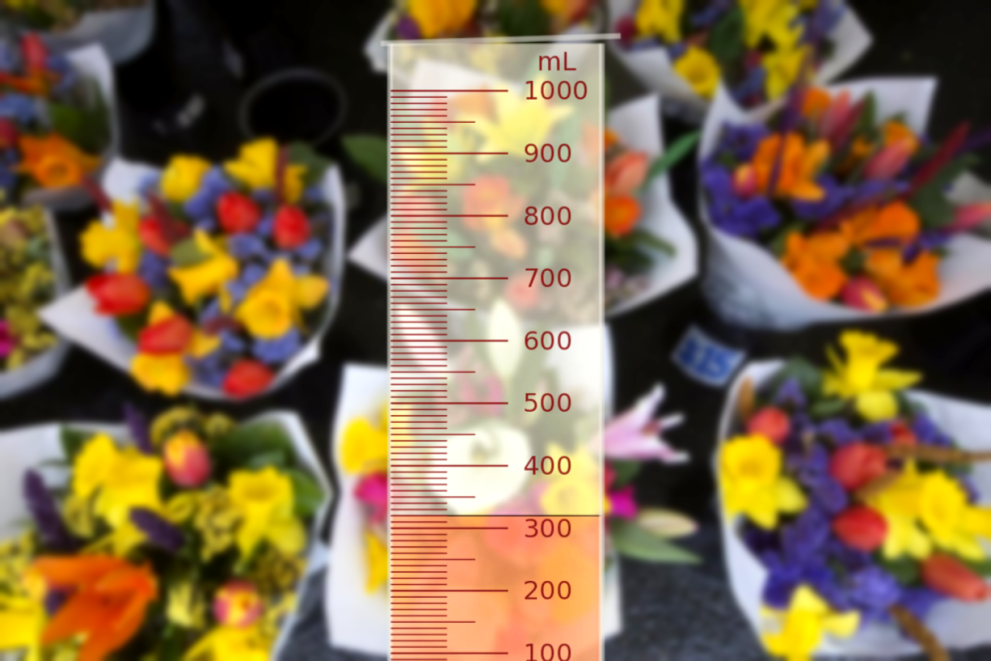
320,mL
